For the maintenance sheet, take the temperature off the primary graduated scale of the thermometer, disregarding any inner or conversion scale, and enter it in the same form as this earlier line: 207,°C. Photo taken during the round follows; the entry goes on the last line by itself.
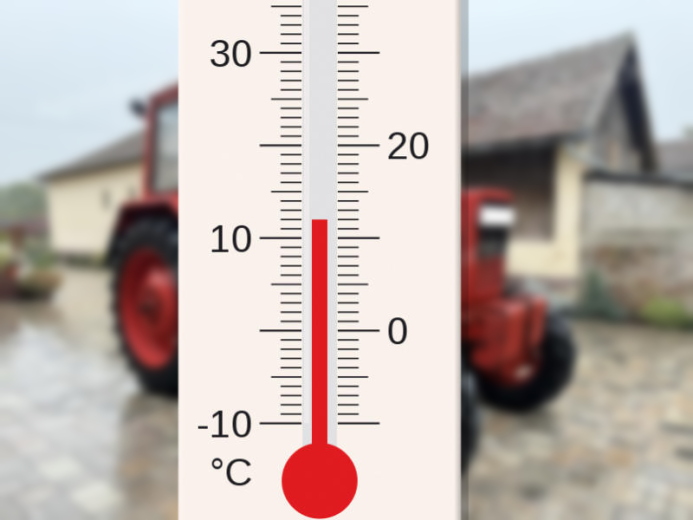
12,°C
